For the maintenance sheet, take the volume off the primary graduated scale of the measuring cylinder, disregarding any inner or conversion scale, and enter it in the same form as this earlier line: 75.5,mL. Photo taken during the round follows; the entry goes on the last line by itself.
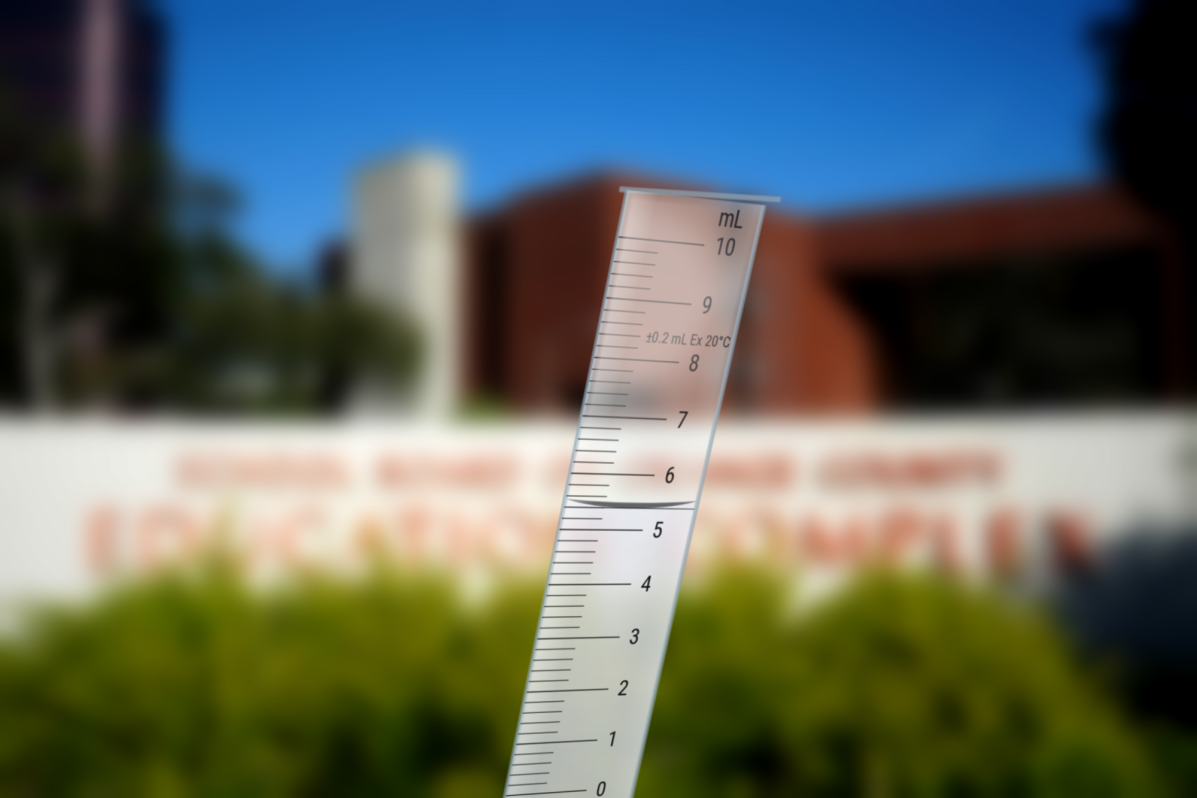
5.4,mL
